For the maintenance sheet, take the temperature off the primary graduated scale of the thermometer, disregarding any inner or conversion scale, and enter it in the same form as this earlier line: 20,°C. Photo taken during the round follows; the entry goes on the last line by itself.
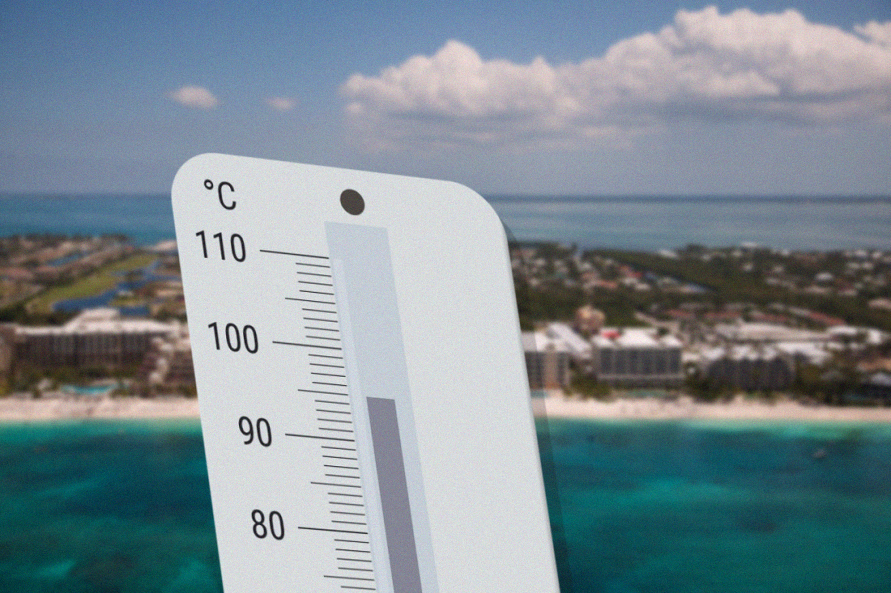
95,°C
